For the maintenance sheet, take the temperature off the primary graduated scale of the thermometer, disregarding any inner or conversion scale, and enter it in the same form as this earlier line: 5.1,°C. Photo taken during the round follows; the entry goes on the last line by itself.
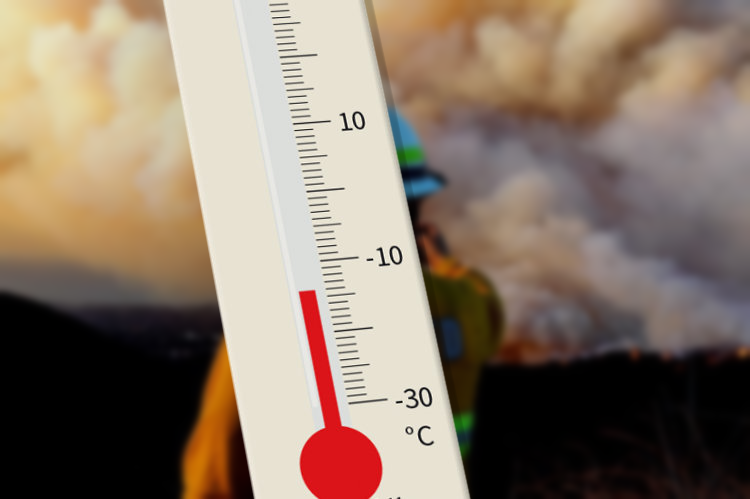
-14,°C
